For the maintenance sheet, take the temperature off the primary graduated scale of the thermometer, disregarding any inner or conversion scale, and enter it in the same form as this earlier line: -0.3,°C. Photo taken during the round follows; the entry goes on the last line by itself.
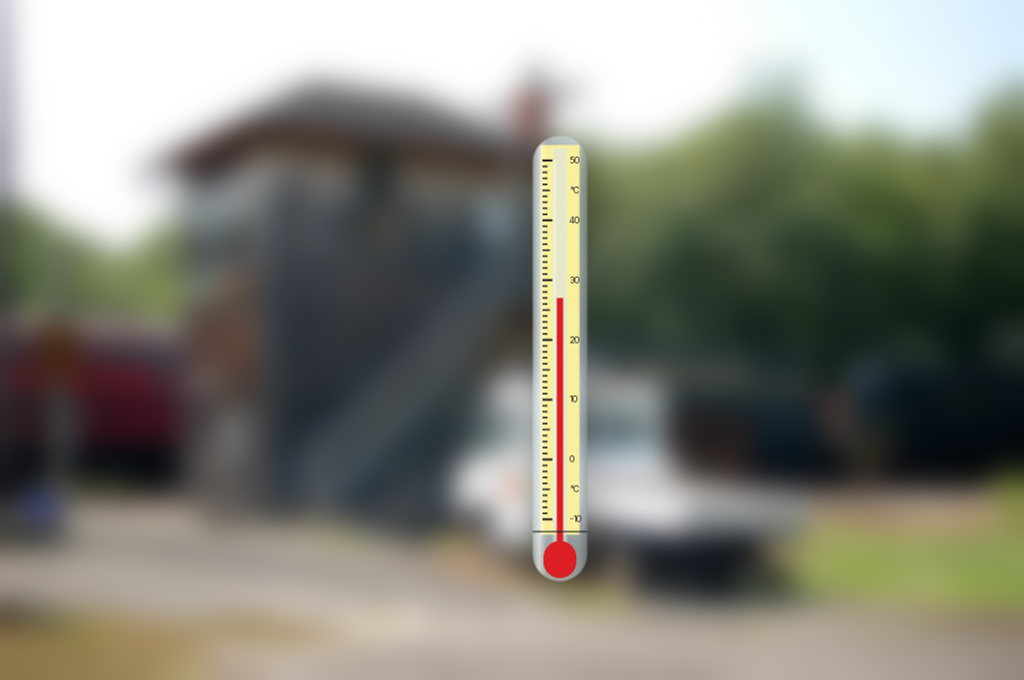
27,°C
